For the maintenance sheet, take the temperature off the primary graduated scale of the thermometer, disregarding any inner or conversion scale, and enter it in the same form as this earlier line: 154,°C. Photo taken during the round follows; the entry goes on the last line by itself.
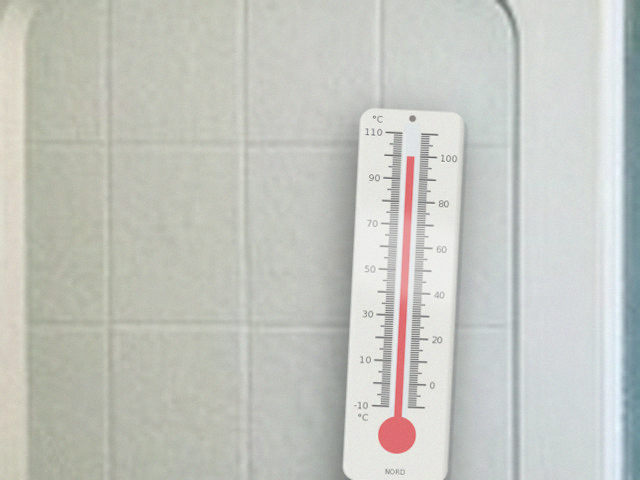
100,°C
